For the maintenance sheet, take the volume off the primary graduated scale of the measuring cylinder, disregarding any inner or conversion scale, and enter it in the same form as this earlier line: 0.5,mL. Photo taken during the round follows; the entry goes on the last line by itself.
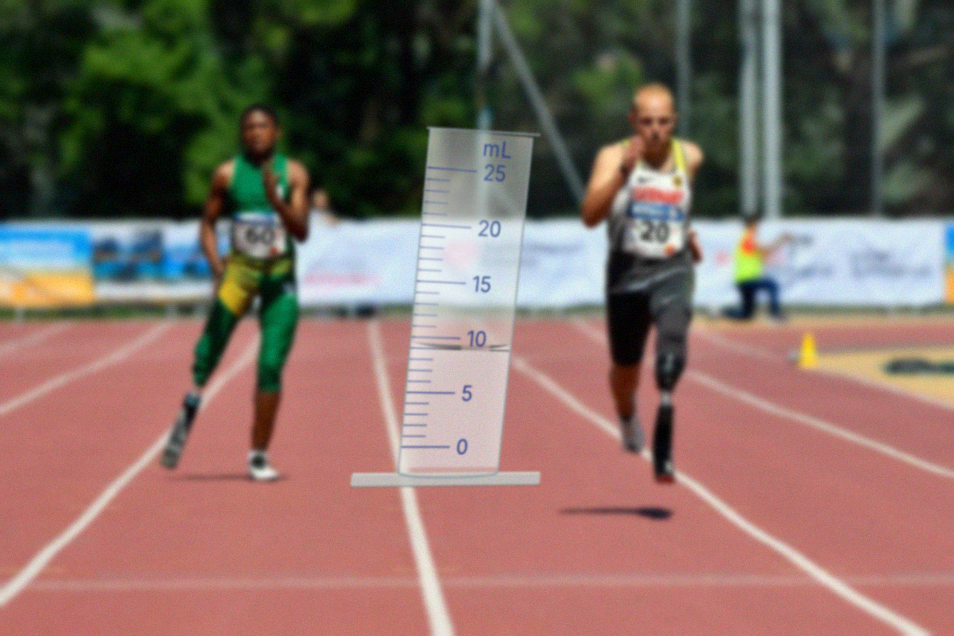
9,mL
